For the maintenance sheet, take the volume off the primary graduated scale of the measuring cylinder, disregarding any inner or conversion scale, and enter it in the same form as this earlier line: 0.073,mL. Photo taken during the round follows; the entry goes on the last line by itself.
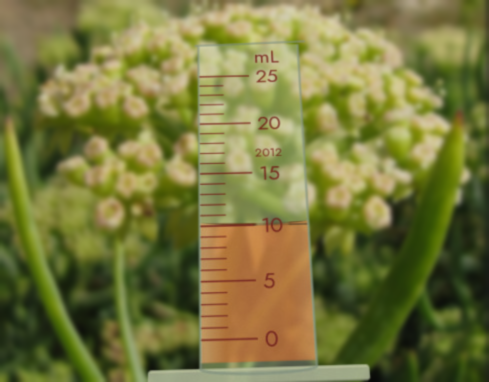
10,mL
